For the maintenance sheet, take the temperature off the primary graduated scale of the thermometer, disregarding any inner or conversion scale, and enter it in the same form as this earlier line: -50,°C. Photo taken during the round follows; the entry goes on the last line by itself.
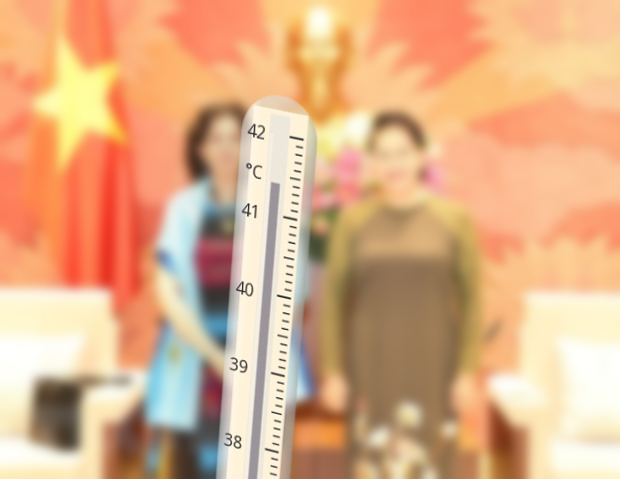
41.4,°C
